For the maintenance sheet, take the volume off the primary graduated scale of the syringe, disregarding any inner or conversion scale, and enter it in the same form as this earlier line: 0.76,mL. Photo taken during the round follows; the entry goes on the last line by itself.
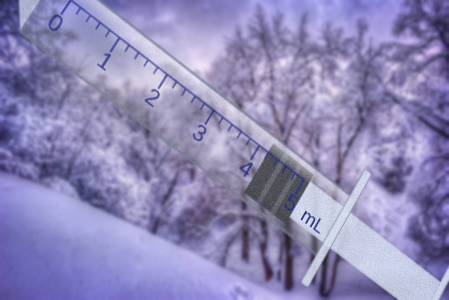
4.2,mL
